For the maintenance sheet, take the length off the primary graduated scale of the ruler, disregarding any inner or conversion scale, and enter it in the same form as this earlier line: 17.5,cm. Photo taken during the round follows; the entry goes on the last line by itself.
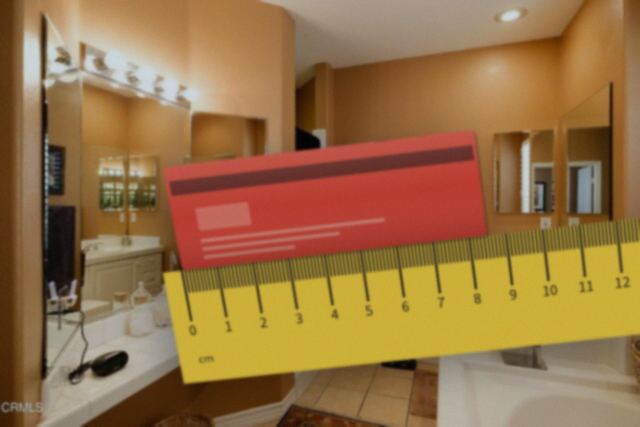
8.5,cm
